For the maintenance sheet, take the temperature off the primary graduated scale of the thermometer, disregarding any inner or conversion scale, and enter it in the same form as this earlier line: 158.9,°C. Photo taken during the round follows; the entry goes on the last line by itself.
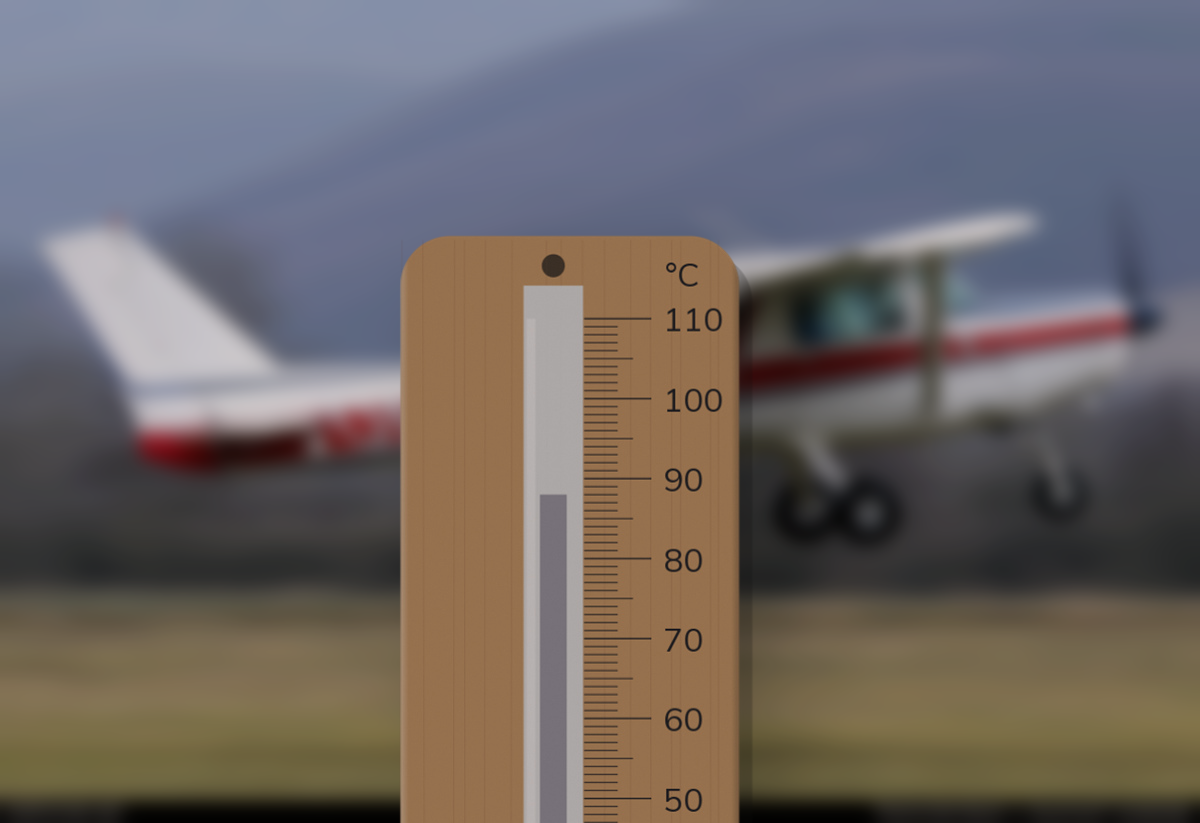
88,°C
